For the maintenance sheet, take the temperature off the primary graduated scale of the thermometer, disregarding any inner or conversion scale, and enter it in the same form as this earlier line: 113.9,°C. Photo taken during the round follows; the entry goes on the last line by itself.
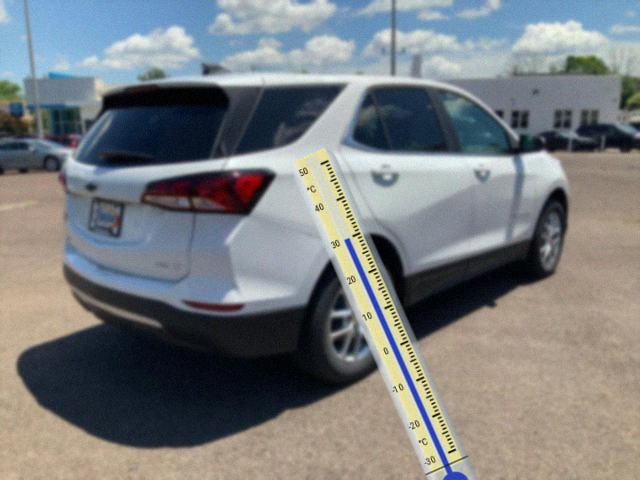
30,°C
